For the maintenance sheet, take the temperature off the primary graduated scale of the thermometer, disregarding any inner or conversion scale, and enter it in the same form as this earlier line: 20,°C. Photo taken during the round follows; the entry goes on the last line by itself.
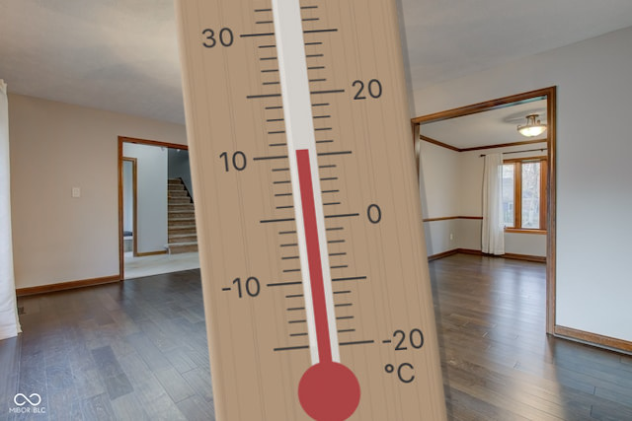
11,°C
